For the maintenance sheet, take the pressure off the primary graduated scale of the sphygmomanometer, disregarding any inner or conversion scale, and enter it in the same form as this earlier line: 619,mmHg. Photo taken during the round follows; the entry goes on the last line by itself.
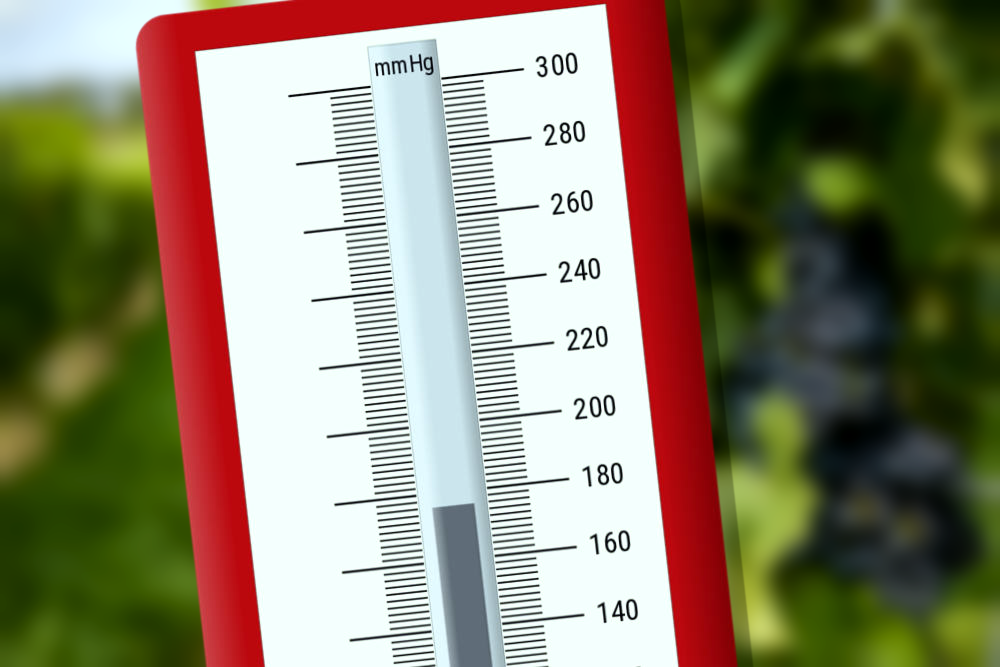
176,mmHg
